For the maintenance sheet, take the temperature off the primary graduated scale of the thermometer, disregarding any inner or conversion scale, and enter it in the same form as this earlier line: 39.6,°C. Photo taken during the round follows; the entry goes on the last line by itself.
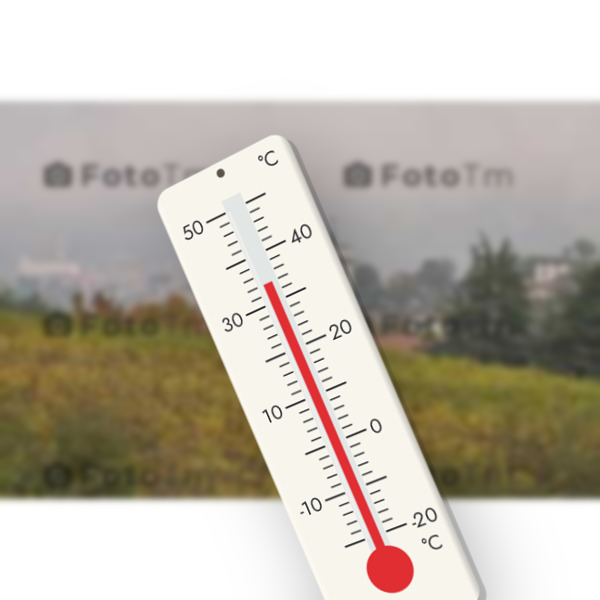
34,°C
